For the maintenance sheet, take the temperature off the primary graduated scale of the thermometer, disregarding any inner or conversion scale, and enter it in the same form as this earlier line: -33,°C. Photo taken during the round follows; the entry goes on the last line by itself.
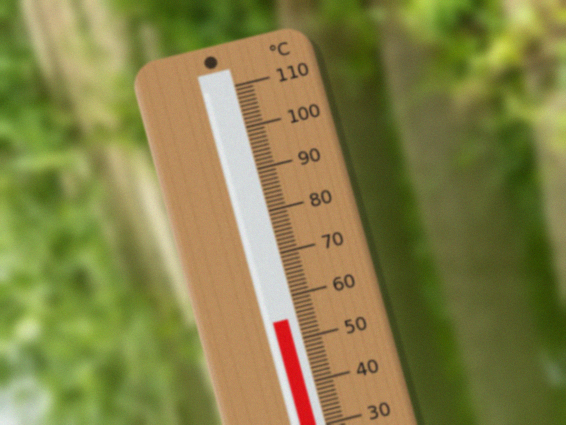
55,°C
